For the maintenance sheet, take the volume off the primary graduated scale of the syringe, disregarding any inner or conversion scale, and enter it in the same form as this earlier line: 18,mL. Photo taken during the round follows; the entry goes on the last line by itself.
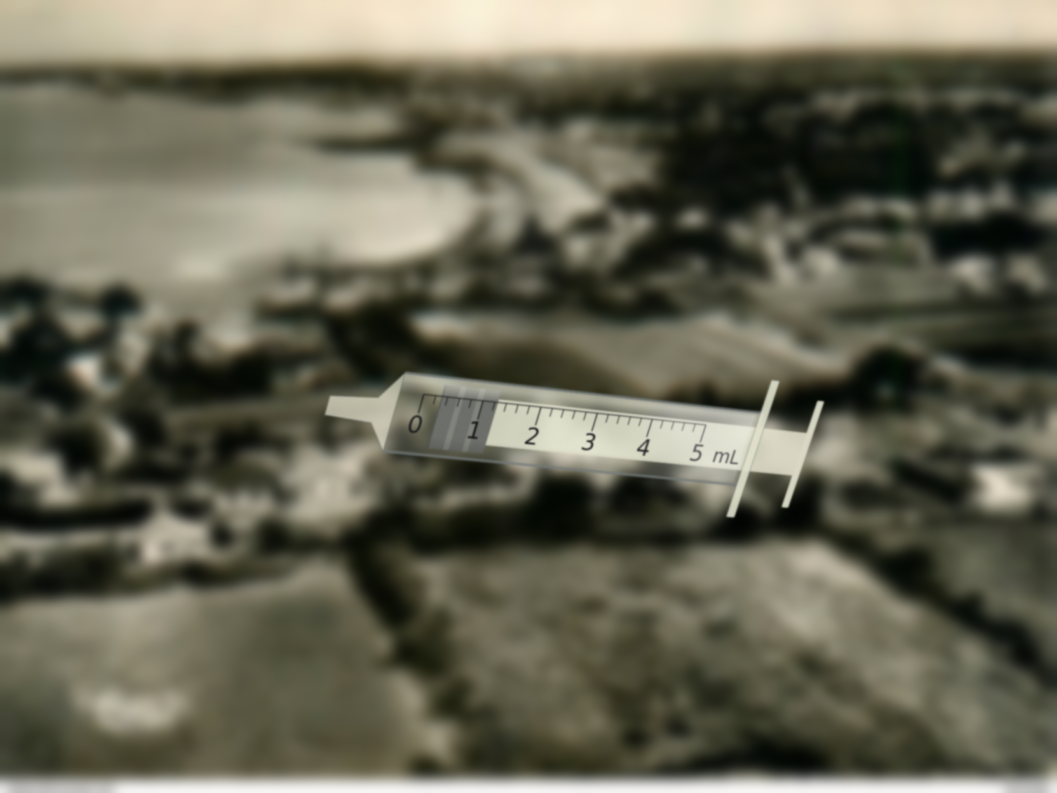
0.3,mL
